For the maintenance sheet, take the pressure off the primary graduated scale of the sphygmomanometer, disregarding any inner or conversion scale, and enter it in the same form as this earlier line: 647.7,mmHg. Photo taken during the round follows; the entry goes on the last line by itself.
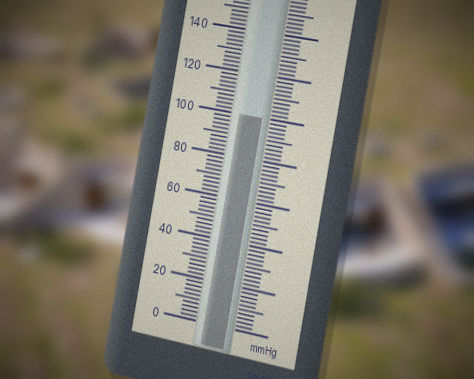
100,mmHg
